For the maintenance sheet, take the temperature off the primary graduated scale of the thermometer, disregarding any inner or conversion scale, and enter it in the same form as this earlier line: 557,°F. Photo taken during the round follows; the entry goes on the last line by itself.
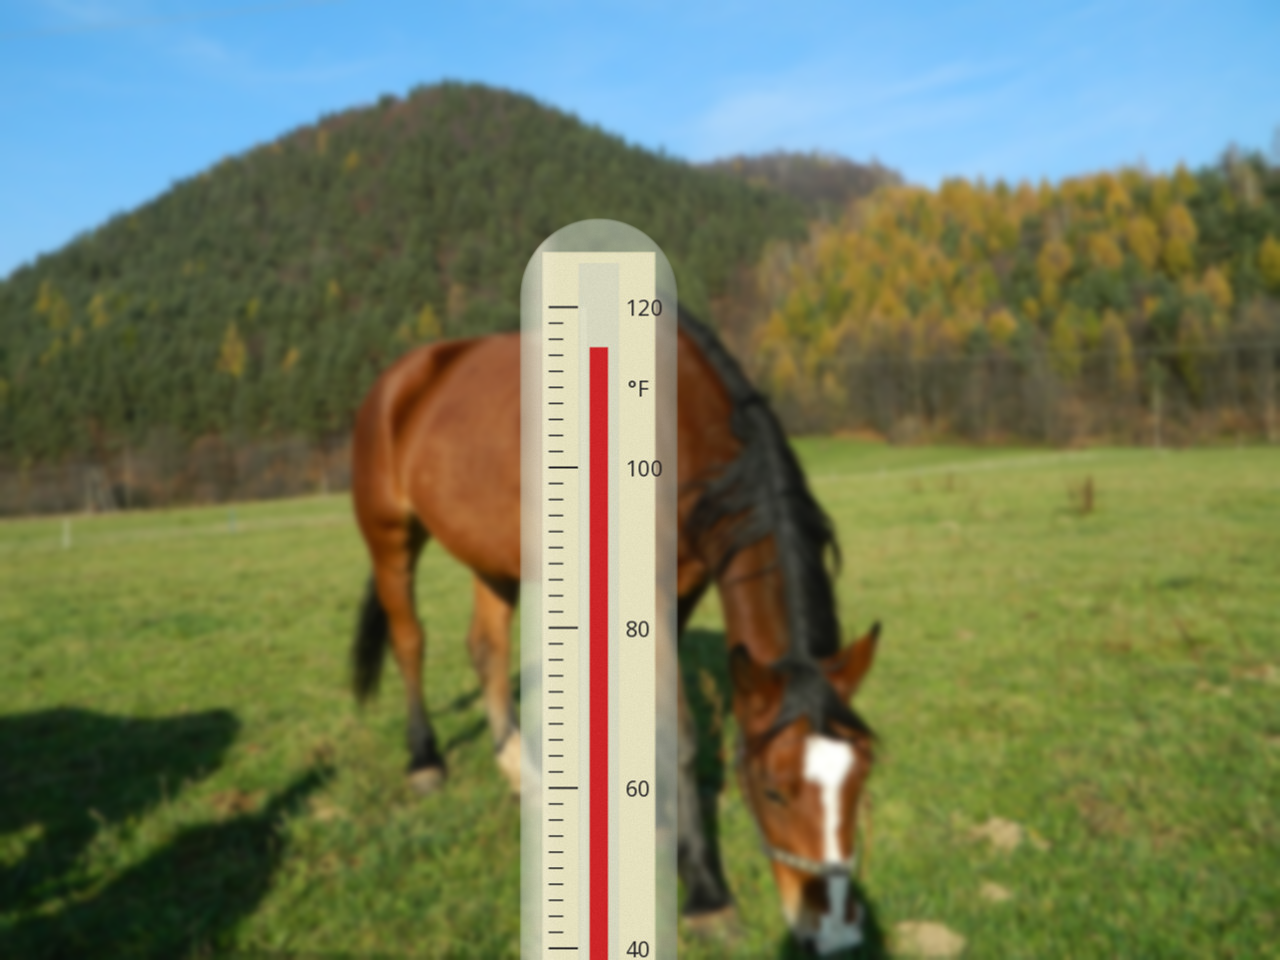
115,°F
